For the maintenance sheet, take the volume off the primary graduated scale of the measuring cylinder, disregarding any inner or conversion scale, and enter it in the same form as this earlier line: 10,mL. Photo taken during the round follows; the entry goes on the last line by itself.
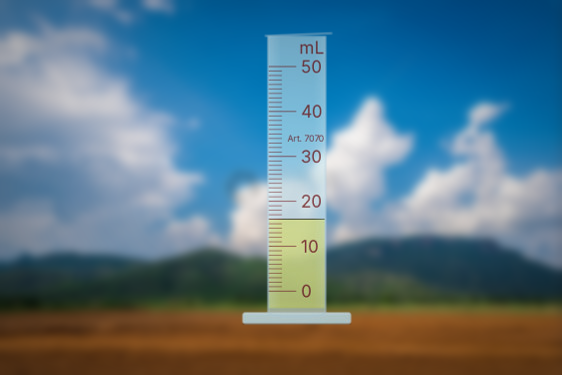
16,mL
